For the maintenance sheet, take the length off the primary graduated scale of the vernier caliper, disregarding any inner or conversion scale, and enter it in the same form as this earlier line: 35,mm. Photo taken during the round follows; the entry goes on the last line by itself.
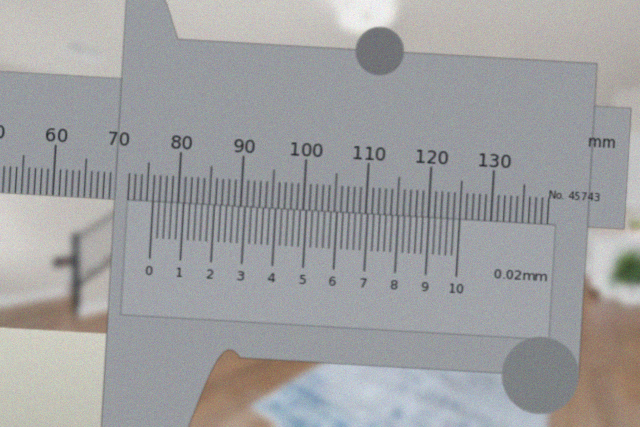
76.0,mm
